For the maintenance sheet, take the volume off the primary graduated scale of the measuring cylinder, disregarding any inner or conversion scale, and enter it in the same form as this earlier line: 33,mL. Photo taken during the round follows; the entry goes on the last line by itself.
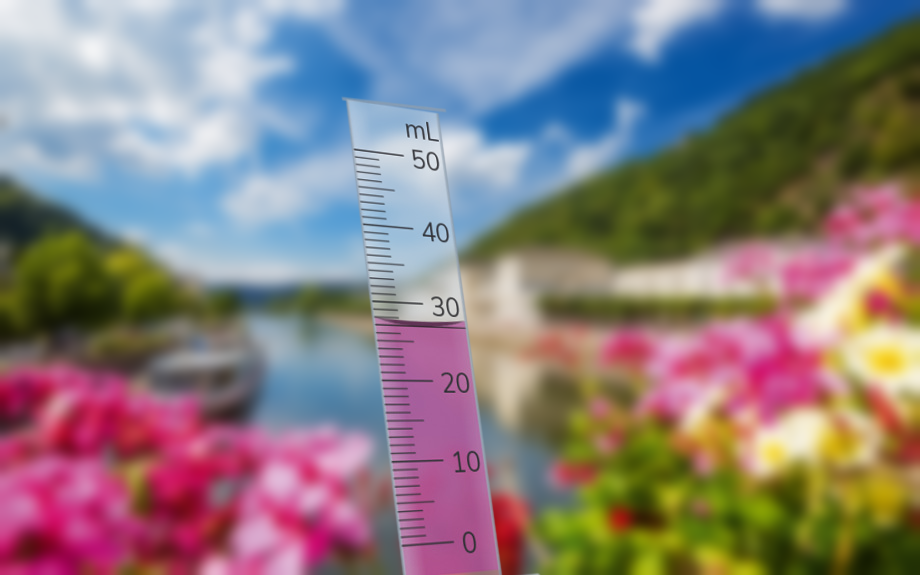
27,mL
